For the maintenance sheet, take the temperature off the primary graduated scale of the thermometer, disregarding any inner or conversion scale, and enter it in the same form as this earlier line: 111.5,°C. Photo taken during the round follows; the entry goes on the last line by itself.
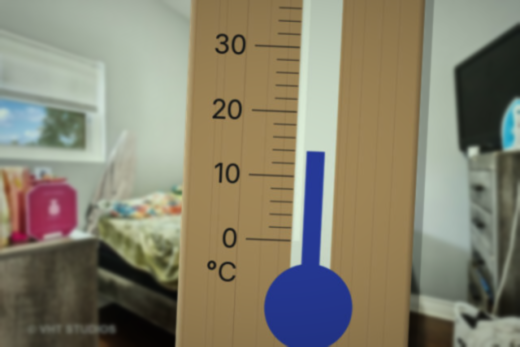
14,°C
